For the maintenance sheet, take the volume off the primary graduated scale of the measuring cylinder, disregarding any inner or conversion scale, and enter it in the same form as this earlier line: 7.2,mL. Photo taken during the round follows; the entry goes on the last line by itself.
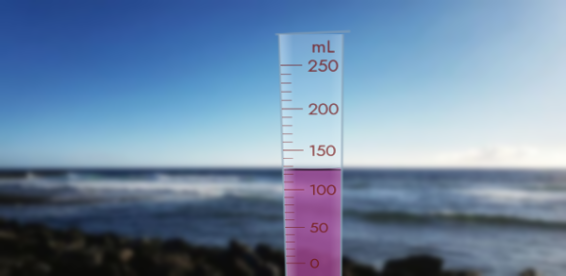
125,mL
